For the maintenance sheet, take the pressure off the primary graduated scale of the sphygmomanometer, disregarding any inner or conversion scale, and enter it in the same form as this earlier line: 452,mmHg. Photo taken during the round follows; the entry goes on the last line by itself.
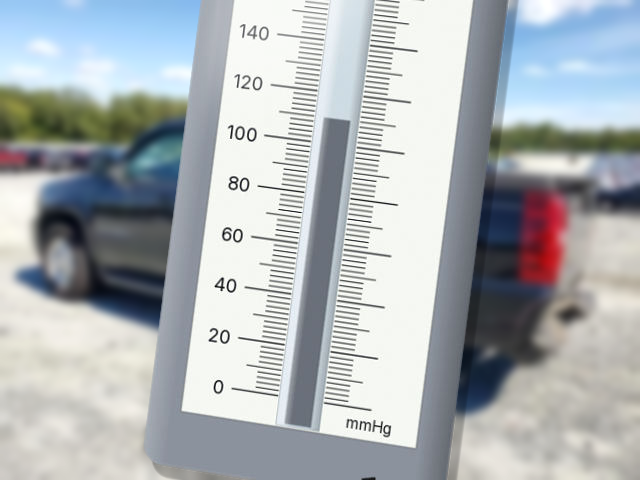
110,mmHg
